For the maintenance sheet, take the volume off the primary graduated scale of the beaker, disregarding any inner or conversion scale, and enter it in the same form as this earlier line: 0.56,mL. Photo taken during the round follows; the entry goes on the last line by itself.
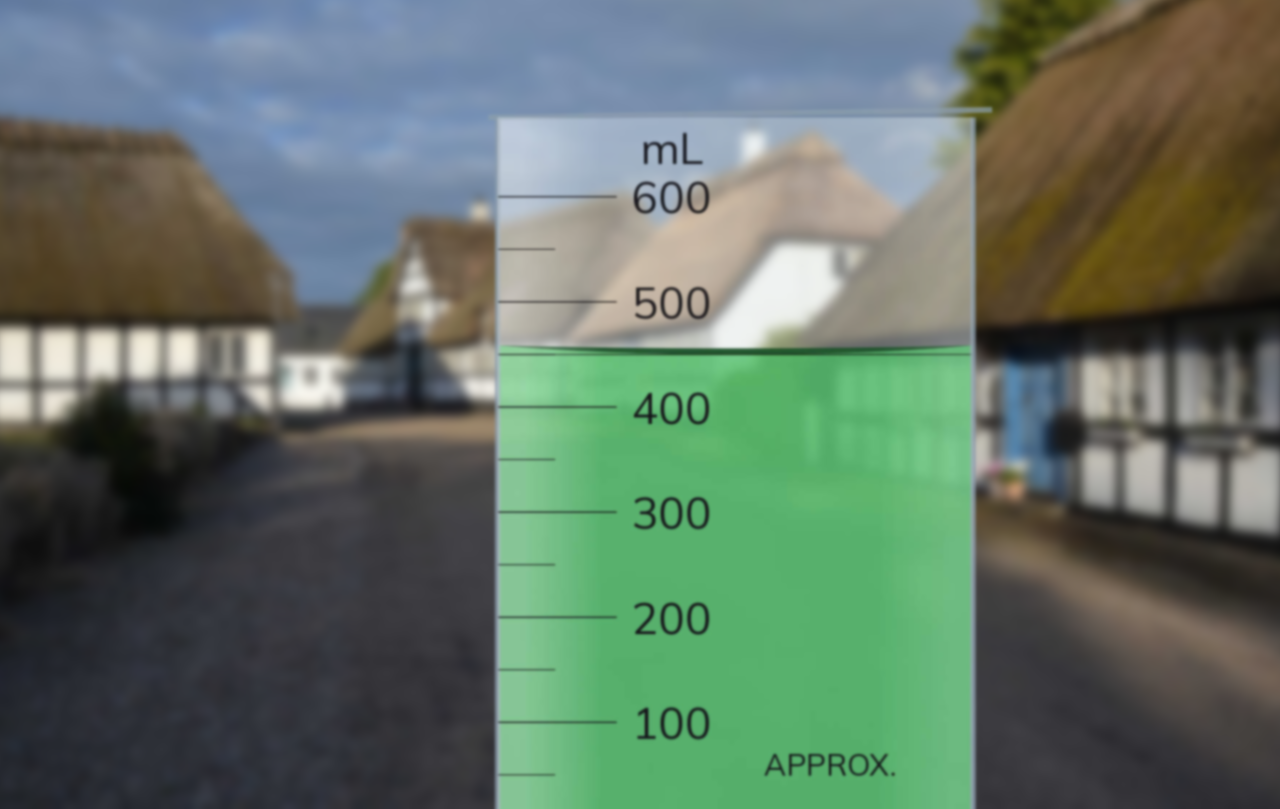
450,mL
